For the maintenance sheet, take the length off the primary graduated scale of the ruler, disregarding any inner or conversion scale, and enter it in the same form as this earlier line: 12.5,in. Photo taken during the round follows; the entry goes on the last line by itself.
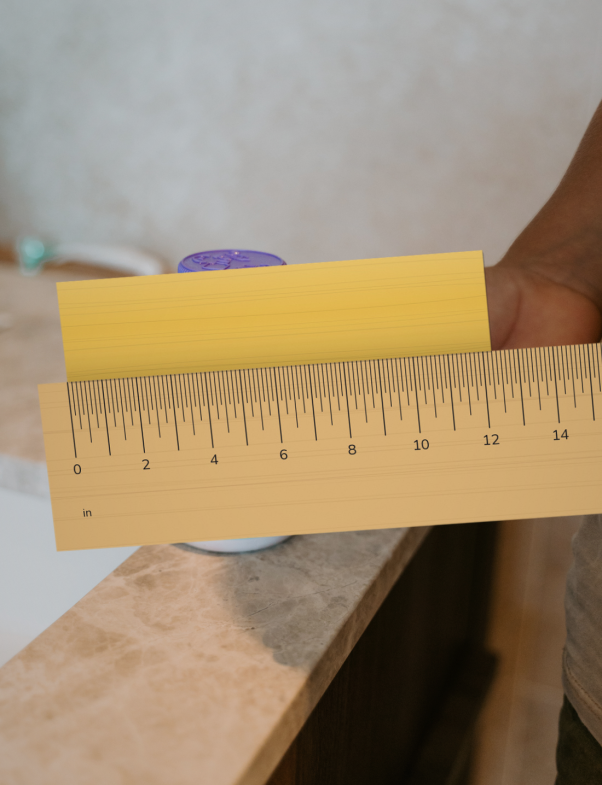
12.25,in
